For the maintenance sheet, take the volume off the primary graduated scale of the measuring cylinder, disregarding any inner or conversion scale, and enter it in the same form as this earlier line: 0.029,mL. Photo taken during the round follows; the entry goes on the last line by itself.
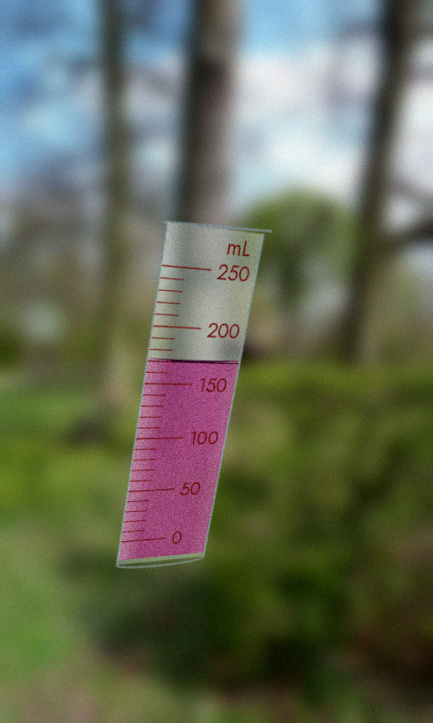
170,mL
